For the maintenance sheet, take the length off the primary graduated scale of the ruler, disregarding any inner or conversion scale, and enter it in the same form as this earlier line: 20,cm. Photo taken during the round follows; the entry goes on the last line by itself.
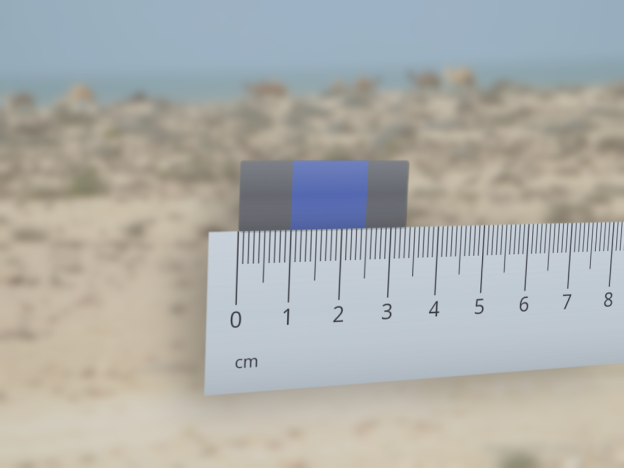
3.3,cm
